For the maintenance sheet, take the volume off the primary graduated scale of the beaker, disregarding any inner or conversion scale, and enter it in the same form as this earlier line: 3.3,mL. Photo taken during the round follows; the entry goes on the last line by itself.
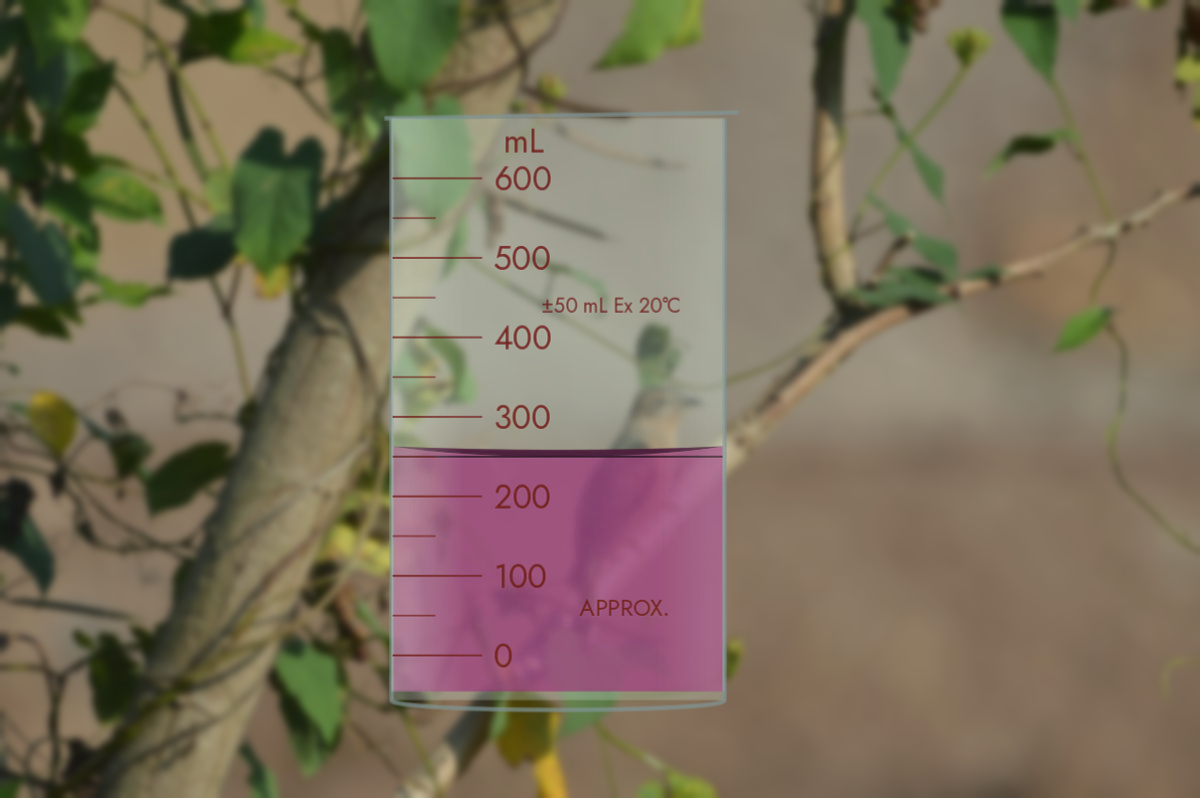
250,mL
